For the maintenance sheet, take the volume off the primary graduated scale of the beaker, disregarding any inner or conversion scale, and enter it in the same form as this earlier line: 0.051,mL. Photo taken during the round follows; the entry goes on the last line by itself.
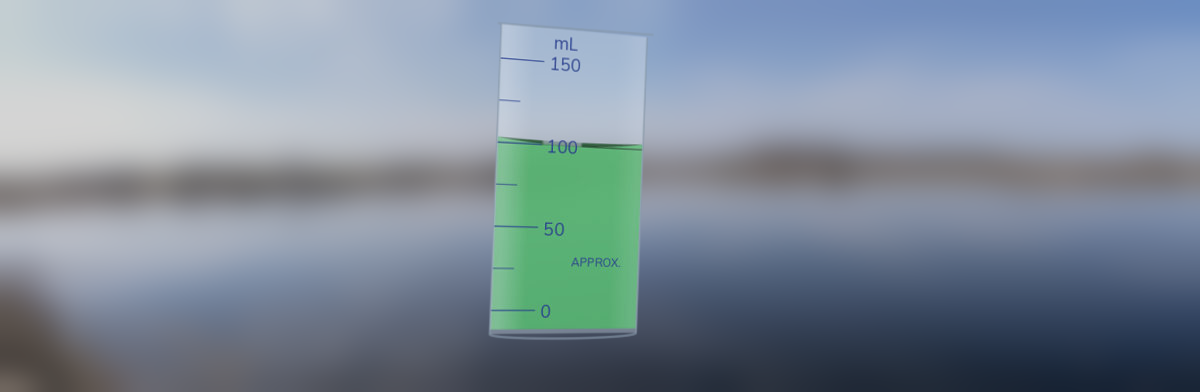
100,mL
